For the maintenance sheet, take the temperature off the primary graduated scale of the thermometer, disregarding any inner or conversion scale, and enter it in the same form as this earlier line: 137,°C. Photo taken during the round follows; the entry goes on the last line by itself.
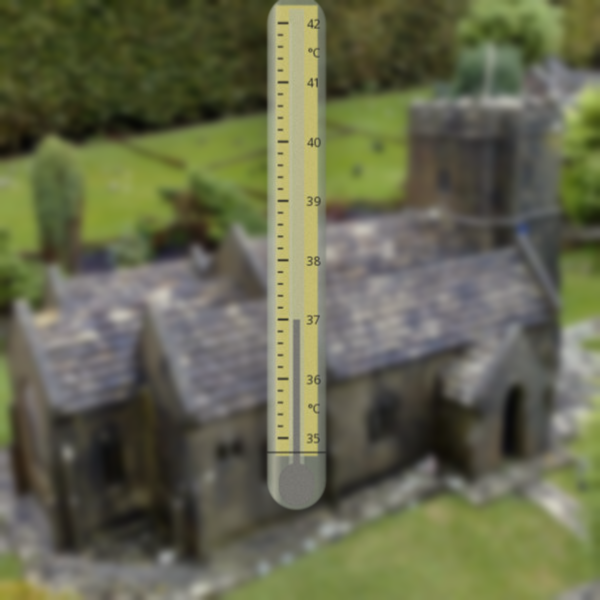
37,°C
